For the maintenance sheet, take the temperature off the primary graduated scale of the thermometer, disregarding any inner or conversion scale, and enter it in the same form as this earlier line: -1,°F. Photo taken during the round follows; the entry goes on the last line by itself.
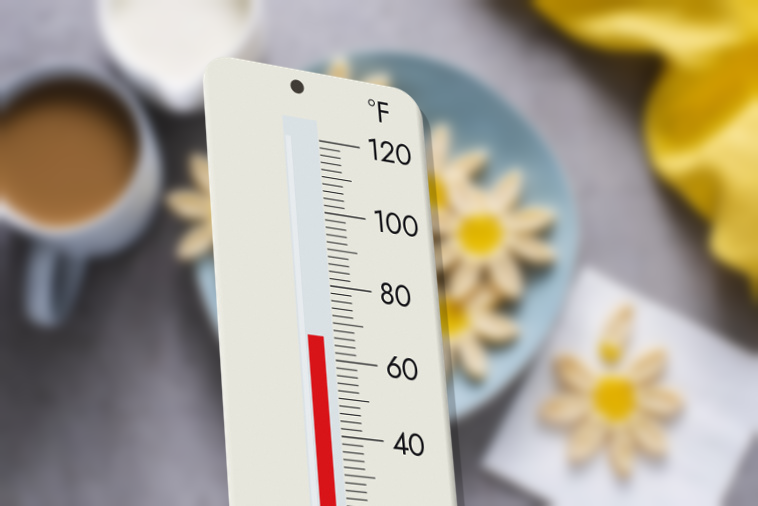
66,°F
